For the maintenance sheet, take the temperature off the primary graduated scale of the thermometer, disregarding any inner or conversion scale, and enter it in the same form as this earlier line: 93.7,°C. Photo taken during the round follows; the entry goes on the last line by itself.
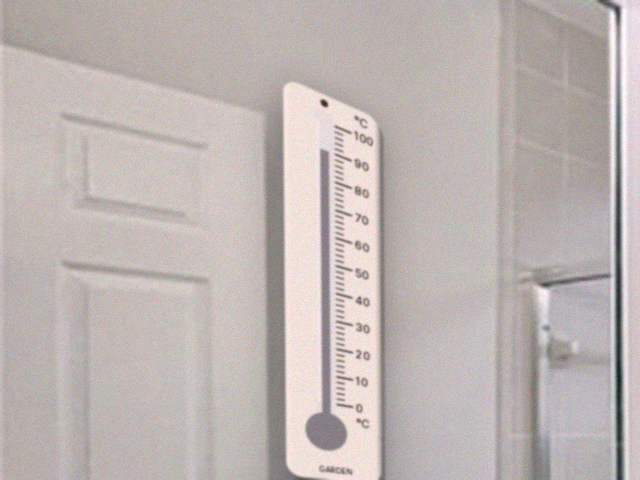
90,°C
